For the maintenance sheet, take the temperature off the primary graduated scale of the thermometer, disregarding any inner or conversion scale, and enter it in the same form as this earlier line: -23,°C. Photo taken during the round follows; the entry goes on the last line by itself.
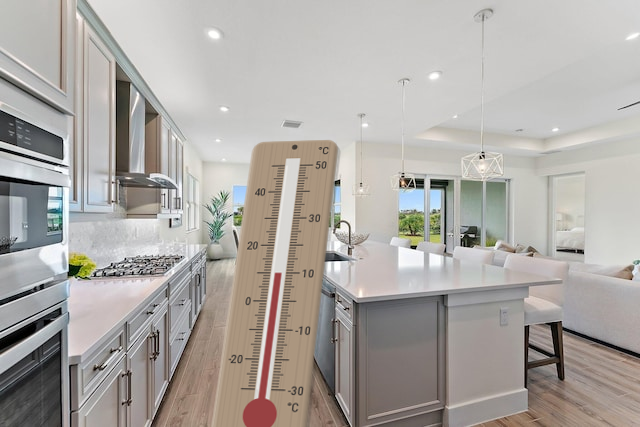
10,°C
